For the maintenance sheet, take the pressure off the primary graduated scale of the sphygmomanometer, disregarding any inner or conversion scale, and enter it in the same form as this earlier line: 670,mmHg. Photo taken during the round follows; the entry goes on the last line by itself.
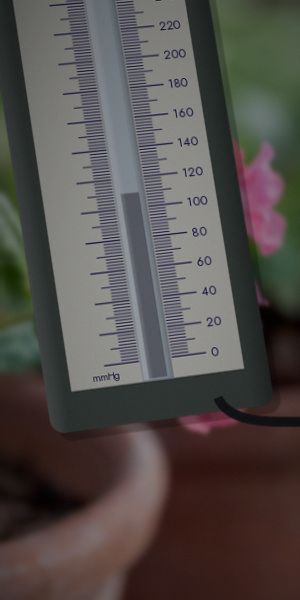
110,mmHg
